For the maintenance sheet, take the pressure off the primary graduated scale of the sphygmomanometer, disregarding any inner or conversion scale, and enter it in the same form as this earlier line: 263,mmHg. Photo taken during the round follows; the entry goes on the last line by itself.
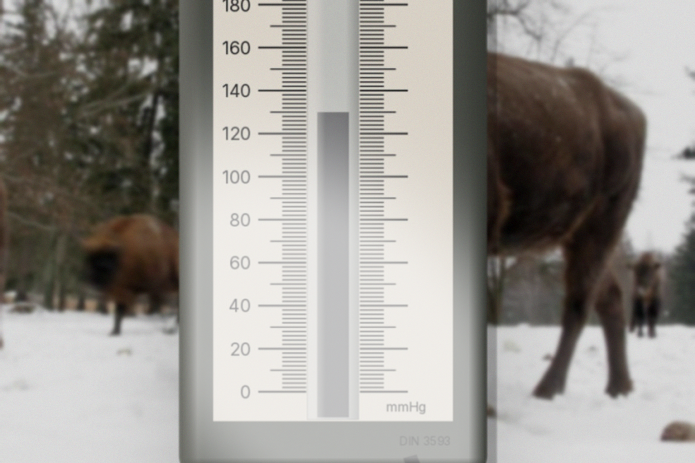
130,mmHg
